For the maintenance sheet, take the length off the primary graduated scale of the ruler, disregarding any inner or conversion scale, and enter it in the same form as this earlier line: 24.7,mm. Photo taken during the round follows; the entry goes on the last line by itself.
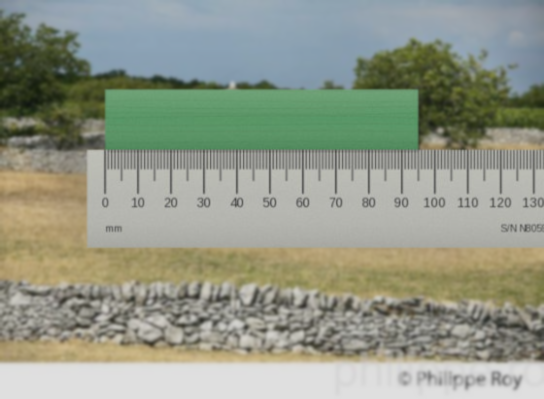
95,mm
